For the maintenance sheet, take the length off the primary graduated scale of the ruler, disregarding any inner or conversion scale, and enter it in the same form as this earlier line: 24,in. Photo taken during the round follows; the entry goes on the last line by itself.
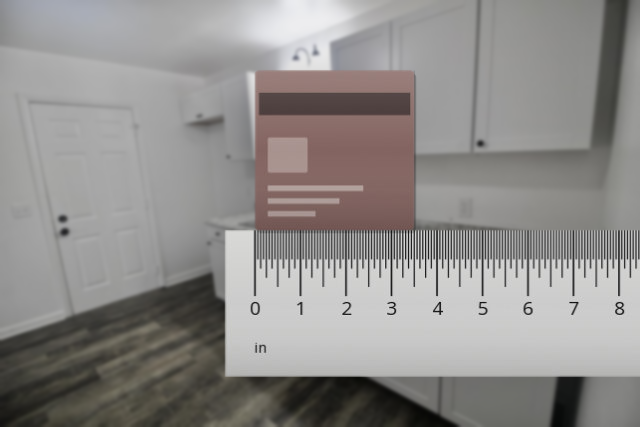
3.5,in
